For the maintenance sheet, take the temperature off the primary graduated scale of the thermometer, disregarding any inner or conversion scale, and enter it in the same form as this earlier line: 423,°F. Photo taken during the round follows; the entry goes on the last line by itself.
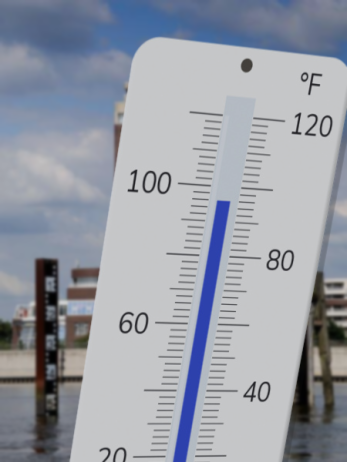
96,°F
